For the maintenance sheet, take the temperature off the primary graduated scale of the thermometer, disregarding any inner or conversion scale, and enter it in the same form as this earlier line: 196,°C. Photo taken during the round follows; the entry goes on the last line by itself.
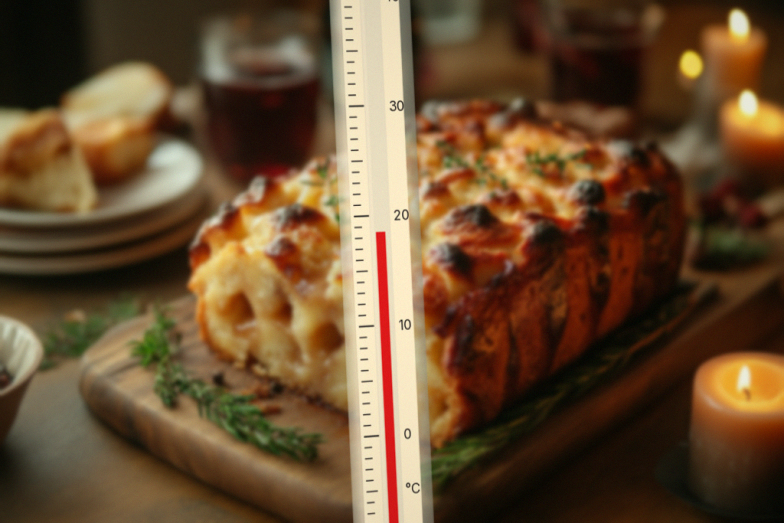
18.5,°C
